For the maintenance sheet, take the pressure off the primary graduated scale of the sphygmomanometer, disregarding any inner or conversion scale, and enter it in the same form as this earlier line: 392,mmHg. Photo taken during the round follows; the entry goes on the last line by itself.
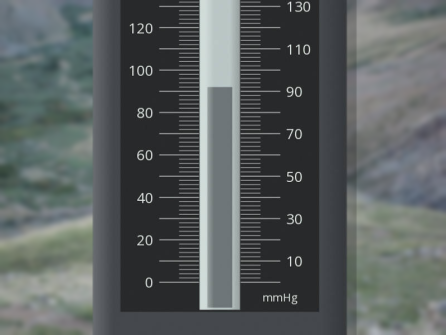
92,mmHg
